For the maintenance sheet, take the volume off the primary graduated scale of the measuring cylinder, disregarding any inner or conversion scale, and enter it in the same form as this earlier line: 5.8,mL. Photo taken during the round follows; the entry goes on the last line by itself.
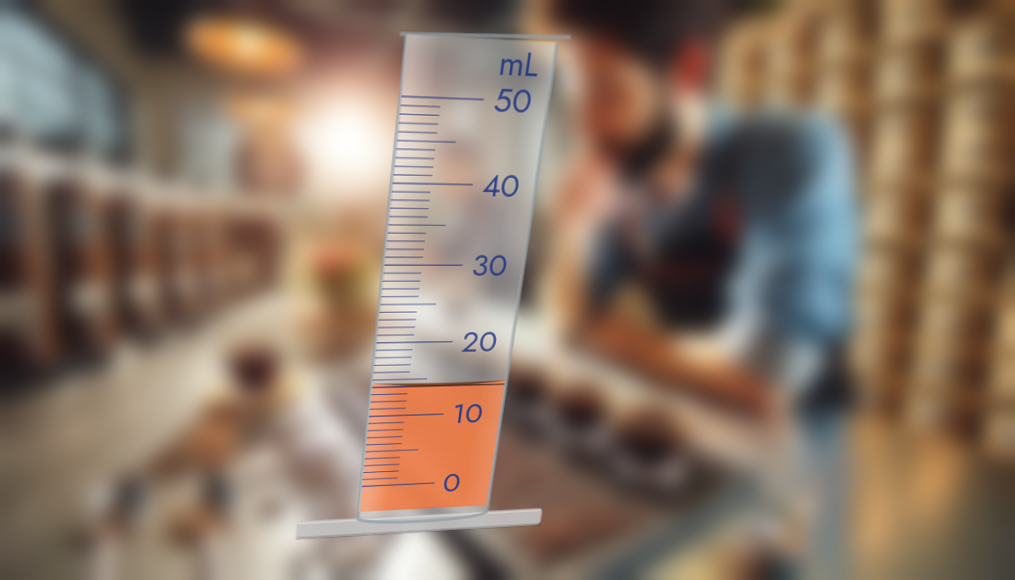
14,mL
